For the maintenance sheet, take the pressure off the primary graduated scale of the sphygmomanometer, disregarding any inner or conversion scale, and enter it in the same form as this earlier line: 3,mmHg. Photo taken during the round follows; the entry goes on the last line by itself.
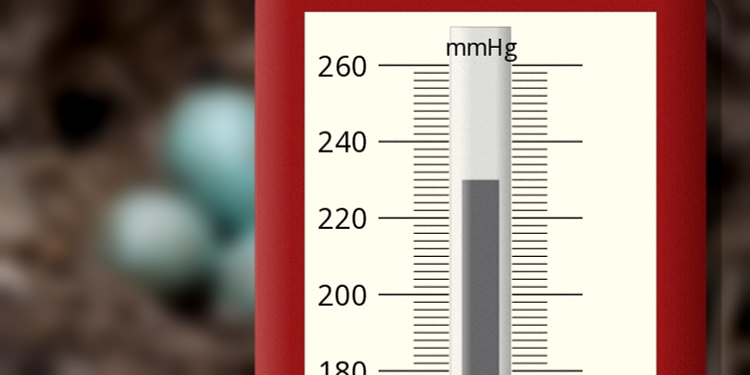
230,mmHg
